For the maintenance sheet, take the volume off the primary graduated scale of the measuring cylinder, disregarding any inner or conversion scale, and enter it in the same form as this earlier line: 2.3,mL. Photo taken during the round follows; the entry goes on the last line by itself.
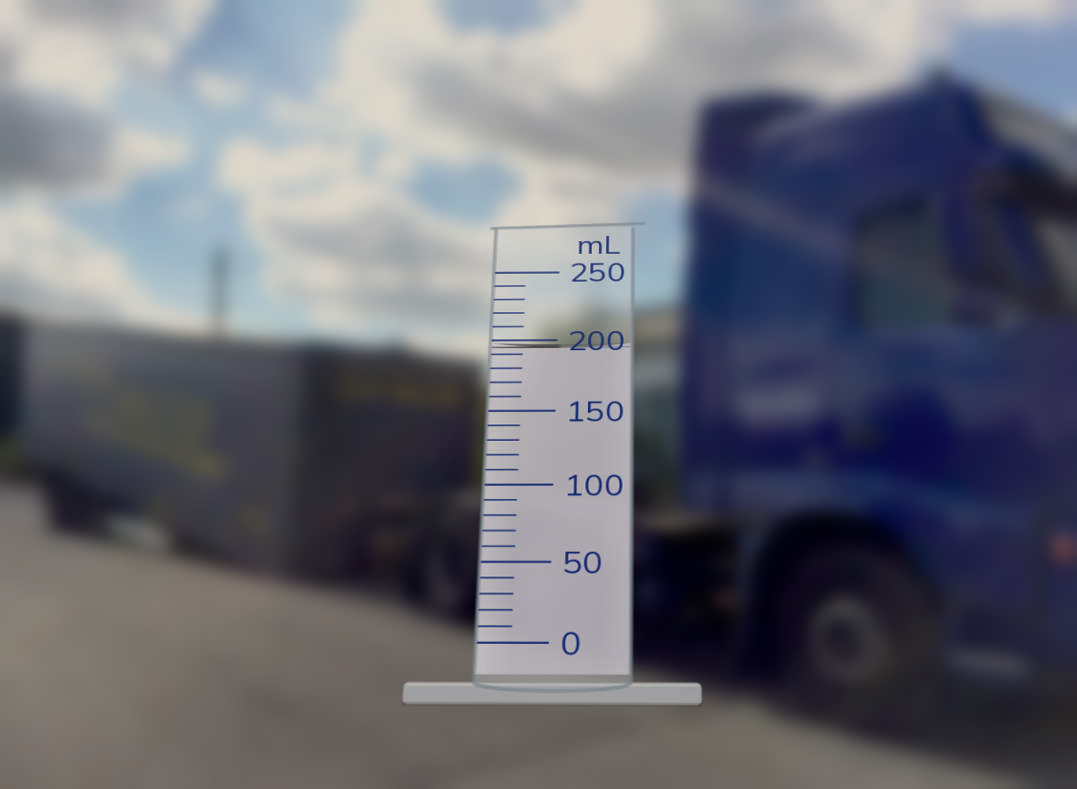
195,mL
